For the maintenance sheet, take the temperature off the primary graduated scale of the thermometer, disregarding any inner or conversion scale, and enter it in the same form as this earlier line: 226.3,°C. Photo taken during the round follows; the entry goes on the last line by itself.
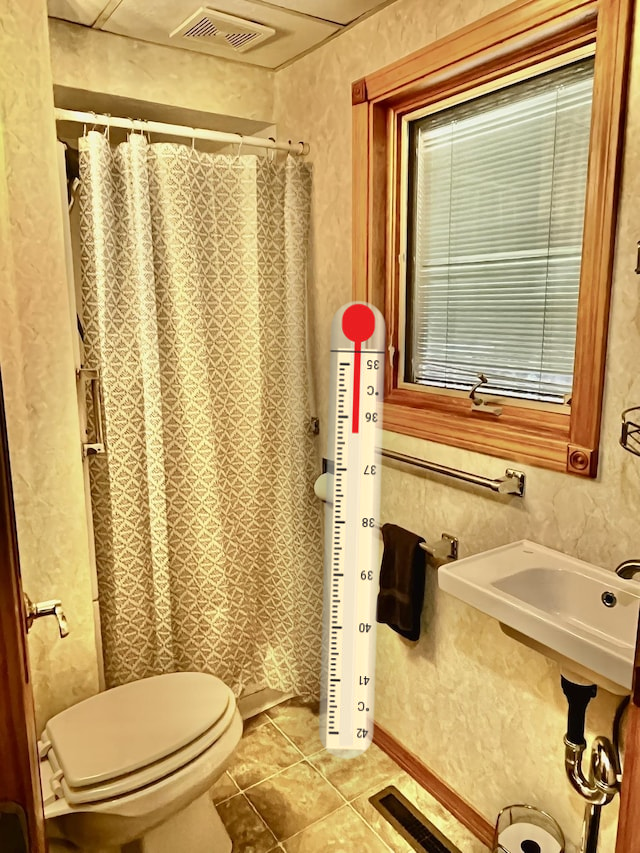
36.3,°C
